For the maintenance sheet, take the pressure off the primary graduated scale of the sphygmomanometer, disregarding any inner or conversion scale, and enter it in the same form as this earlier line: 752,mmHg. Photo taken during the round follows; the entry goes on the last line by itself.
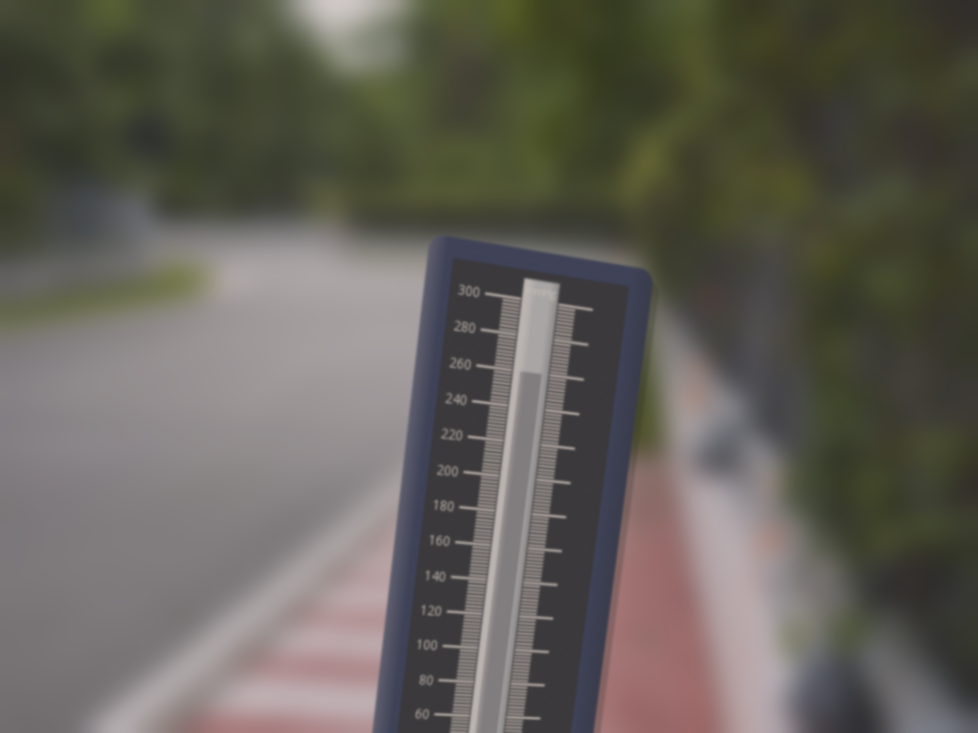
260,mmHg
